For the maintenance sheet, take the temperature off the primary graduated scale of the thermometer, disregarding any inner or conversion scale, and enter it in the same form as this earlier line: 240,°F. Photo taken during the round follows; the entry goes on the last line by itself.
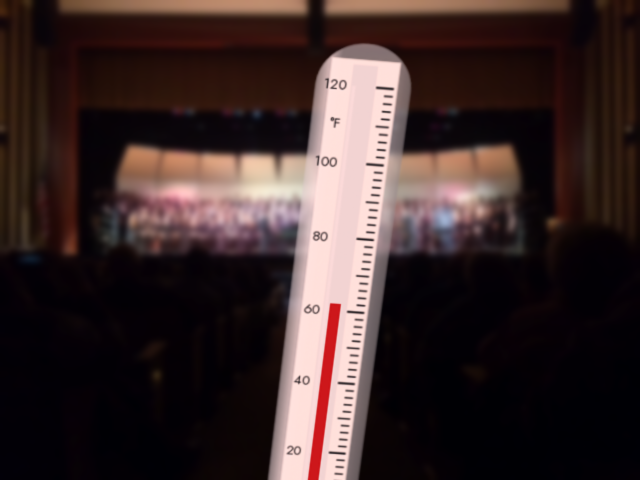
62,°F
